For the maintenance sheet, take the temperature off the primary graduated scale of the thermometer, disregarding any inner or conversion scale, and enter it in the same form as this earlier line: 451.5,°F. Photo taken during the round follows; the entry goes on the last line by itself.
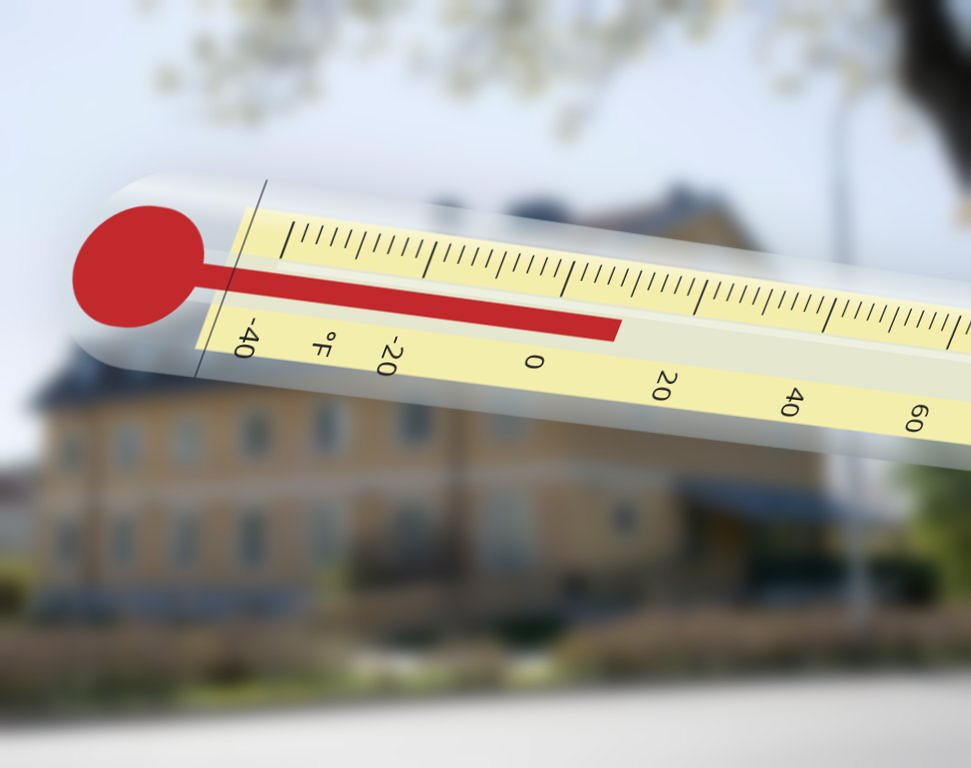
10,°F
